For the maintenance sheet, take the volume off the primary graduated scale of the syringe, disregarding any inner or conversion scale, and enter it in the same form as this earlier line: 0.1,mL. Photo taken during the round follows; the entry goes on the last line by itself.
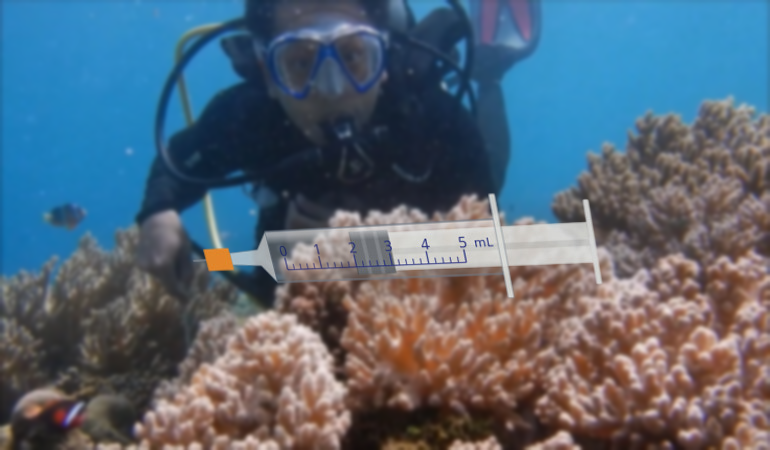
2,mL
